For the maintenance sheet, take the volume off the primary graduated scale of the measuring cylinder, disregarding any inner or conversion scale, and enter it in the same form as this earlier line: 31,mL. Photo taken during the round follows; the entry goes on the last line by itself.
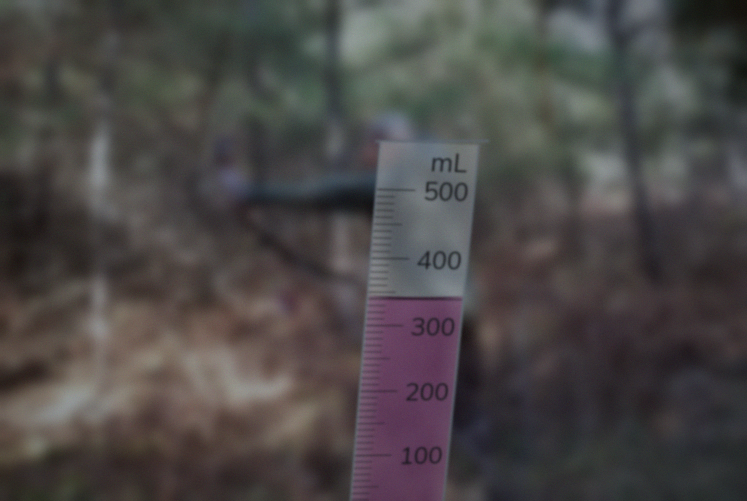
340,mL
